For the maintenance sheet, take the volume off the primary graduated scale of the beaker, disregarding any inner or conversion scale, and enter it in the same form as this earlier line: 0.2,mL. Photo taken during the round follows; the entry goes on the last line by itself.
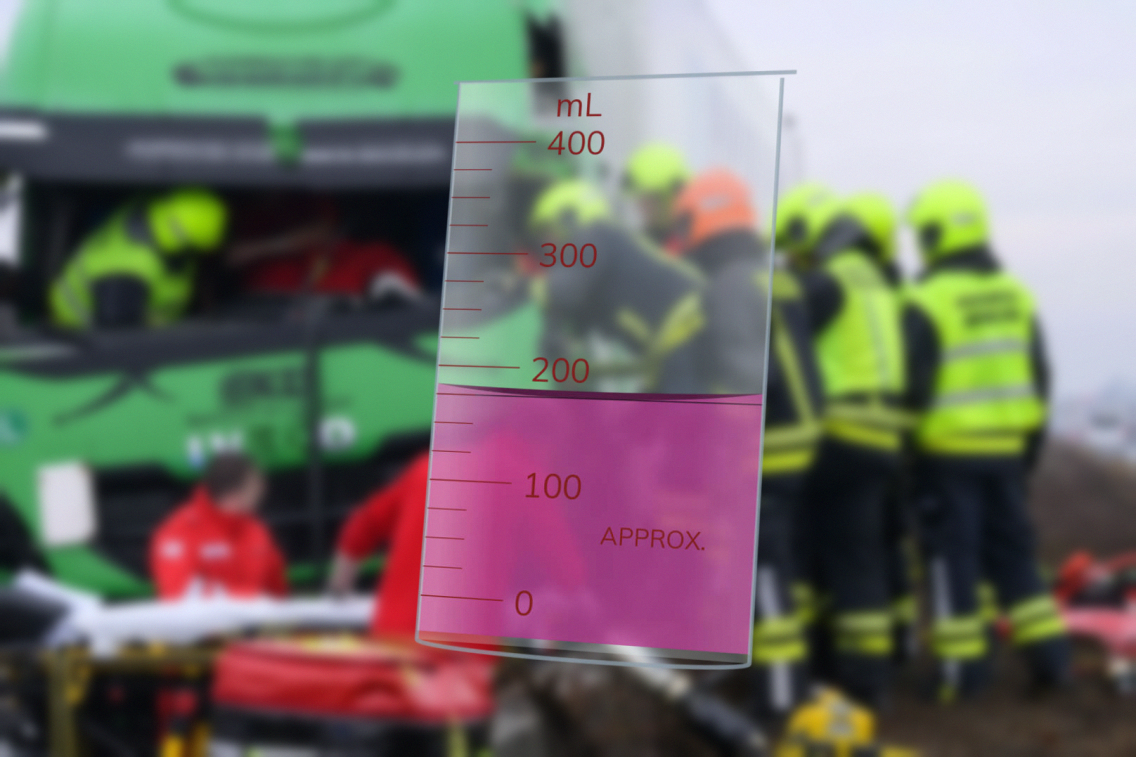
175,mL
